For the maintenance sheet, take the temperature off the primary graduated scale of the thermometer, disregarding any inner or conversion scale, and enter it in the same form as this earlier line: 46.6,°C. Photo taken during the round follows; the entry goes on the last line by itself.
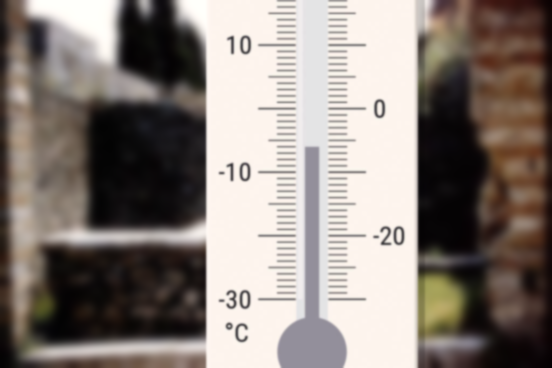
-6,°C
